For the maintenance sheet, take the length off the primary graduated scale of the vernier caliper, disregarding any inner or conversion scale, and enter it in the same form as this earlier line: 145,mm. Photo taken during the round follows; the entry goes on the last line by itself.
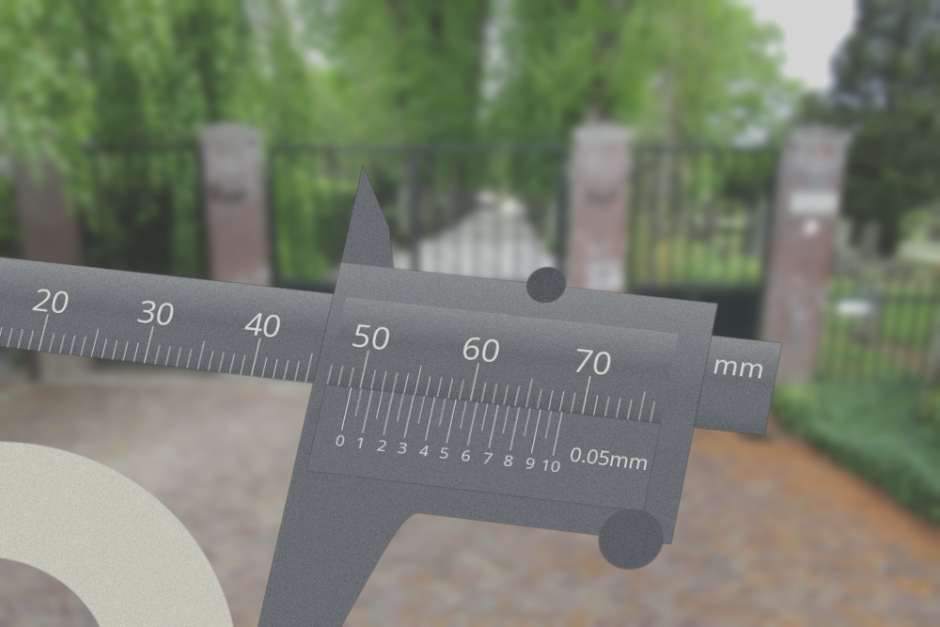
49.2,mm
